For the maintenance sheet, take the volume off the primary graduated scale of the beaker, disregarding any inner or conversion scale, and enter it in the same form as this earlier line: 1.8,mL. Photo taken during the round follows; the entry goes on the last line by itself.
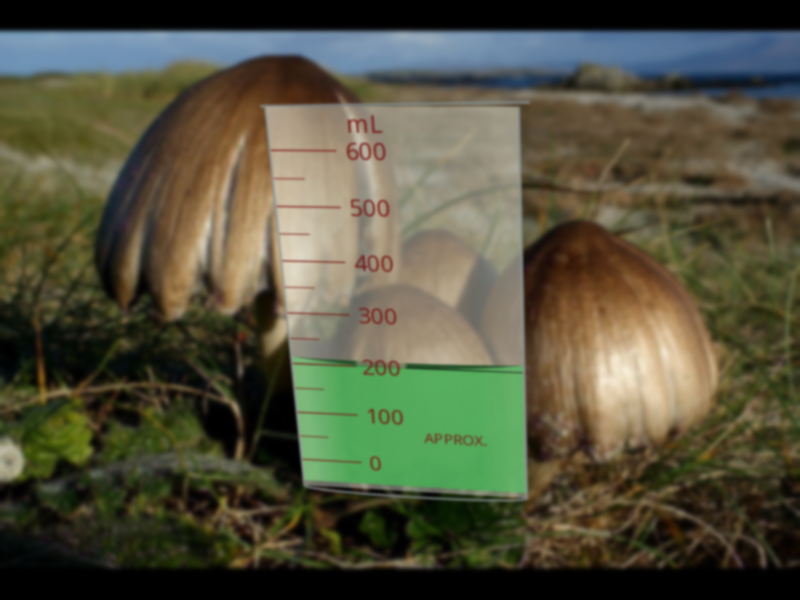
200,mL
